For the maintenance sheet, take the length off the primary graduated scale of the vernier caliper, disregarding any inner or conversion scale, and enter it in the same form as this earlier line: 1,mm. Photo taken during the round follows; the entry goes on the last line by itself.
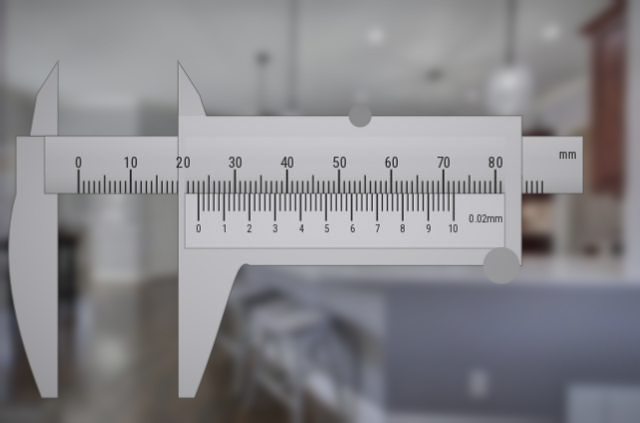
23.0,mm
